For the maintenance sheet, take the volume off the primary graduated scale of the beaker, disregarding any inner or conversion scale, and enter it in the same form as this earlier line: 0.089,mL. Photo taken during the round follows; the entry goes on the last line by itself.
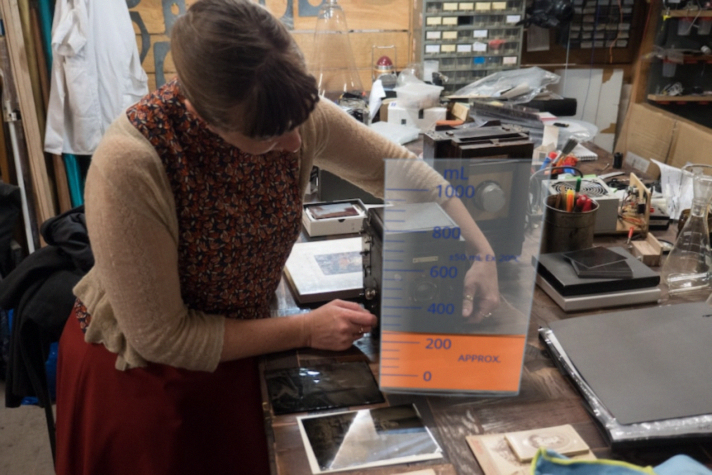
250,mL
